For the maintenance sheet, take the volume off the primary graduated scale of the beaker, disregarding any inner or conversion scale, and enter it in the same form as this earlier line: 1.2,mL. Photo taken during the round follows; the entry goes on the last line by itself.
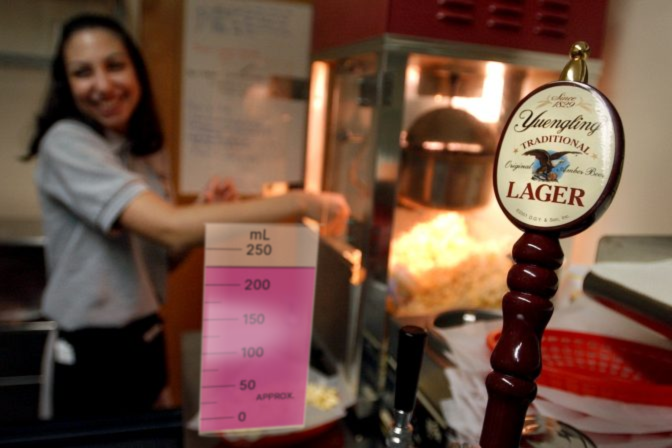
225,mL
